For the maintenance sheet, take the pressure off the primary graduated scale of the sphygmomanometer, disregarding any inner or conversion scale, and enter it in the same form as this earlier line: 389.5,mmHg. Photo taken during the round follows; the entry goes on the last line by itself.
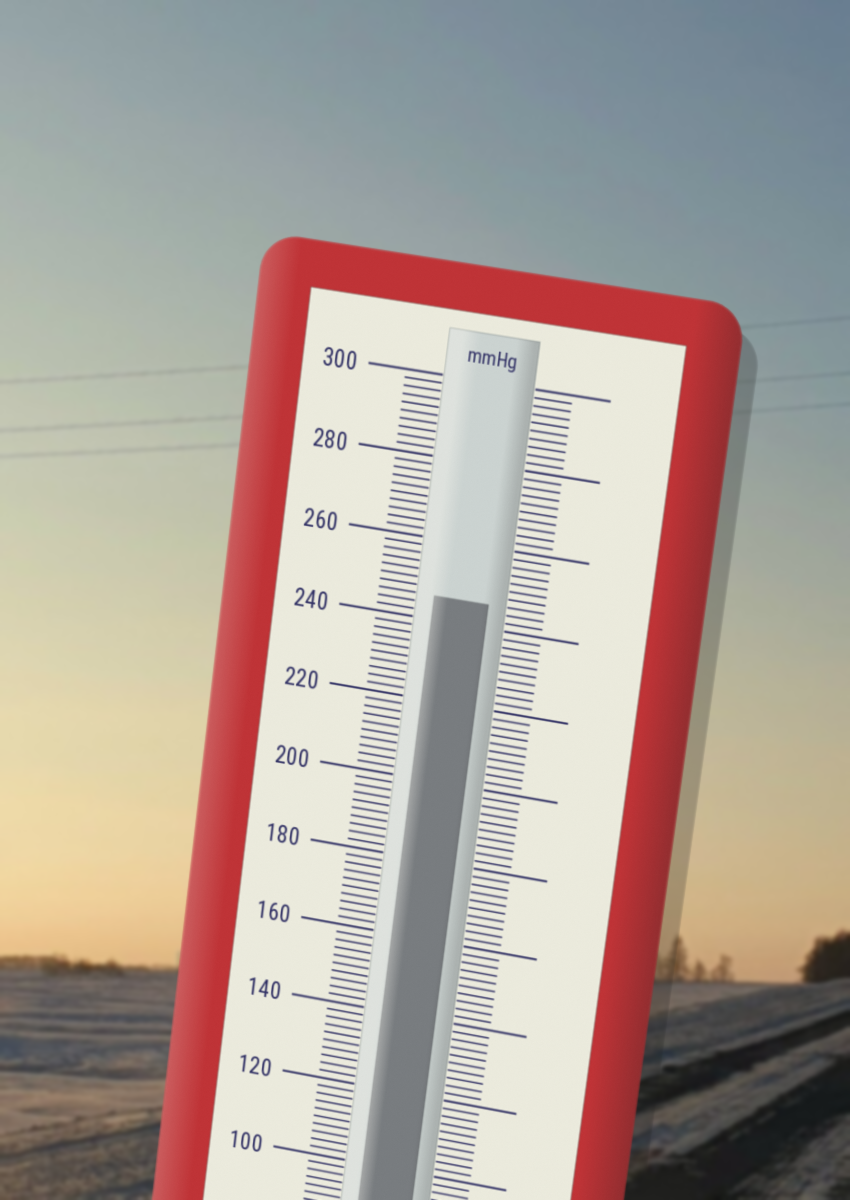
246,mmHg
